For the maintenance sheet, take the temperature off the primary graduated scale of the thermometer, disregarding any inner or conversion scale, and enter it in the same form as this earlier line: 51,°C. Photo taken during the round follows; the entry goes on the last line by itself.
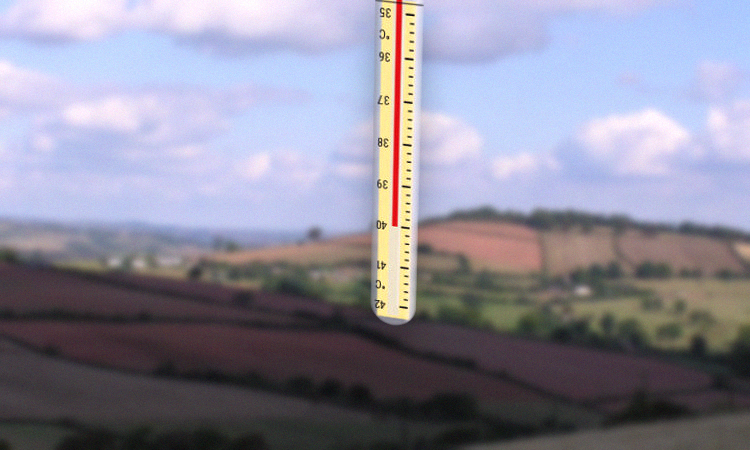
40,°C
